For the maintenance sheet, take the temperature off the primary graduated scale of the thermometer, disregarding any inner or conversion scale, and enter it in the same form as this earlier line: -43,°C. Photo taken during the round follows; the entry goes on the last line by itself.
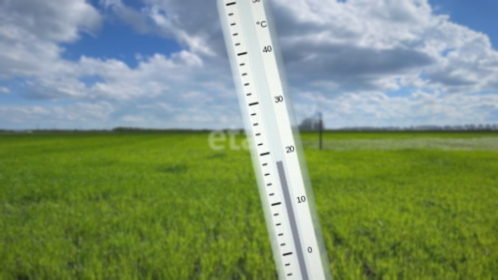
18,°C
